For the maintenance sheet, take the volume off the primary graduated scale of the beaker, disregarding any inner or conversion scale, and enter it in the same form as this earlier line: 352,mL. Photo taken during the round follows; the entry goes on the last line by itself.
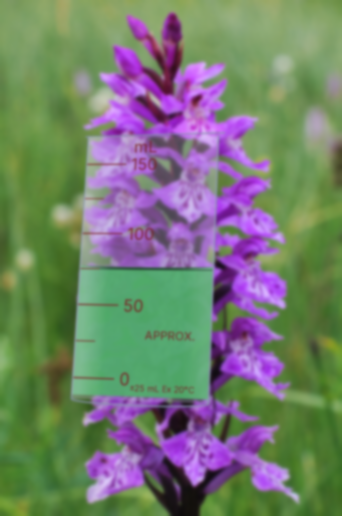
75,mL
